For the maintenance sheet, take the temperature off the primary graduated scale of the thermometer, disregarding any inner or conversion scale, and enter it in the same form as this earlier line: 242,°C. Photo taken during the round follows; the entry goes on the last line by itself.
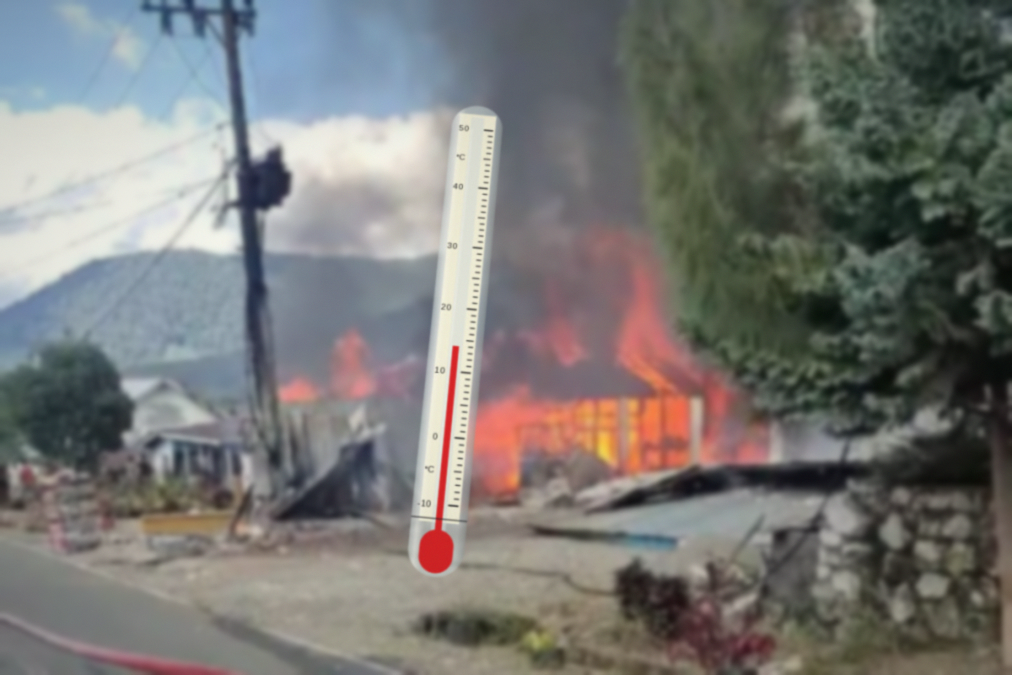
14,°C
